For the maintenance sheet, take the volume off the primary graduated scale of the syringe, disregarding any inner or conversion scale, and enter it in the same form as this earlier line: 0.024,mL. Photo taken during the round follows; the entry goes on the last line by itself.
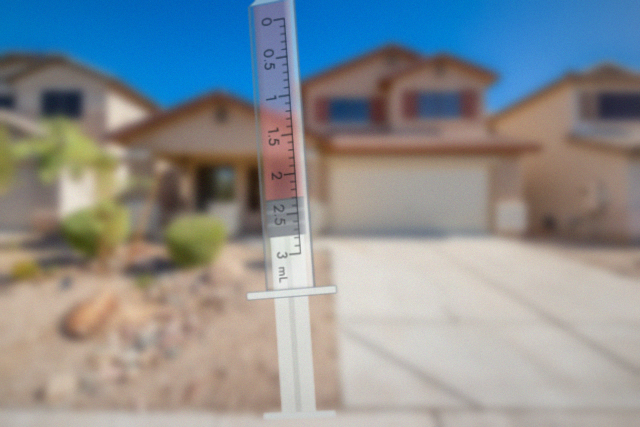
2.3,mL
